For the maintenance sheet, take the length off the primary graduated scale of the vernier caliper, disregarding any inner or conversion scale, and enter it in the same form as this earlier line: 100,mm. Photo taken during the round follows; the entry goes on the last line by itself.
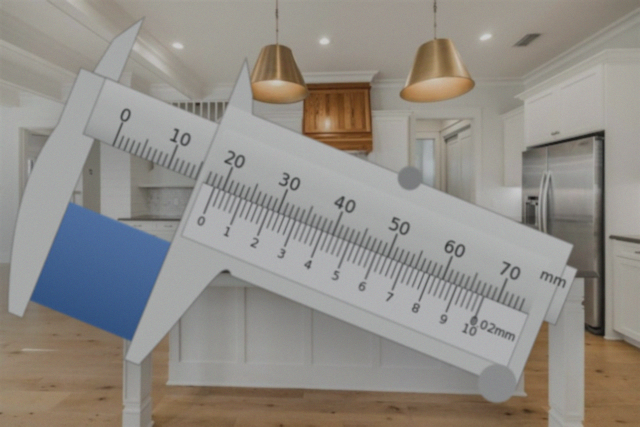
18.5,mm
